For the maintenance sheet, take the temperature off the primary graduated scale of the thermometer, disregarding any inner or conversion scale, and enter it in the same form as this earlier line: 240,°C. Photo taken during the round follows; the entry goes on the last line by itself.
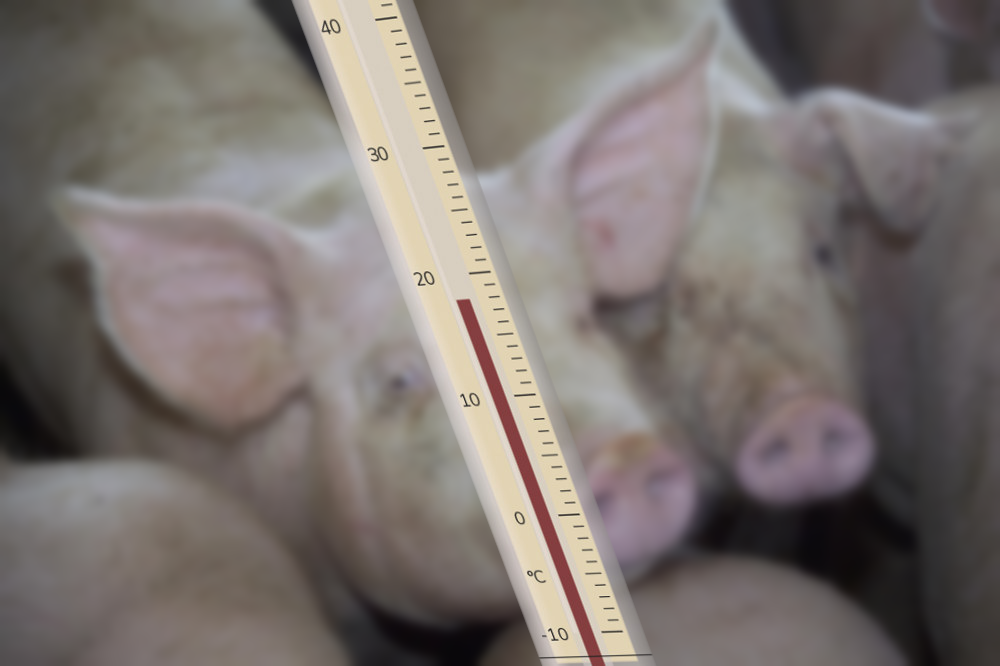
18,°C
